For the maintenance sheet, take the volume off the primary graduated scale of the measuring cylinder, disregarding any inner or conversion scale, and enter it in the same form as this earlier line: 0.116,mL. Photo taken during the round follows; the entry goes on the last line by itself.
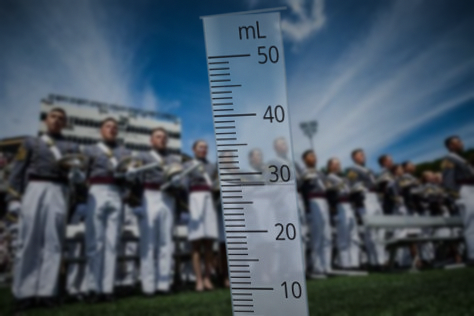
28,mL
